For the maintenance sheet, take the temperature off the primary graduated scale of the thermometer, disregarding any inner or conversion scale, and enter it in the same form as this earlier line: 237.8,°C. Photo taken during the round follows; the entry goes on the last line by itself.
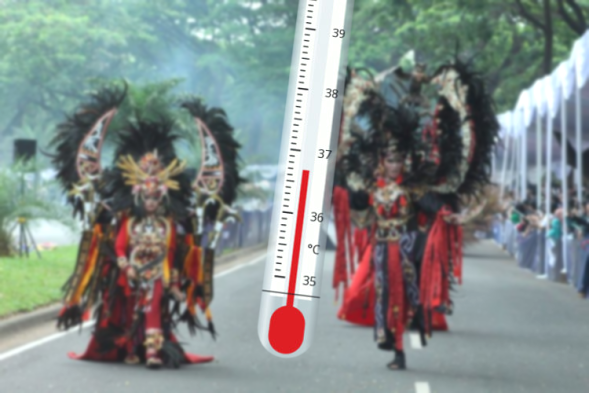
36.7,°C
